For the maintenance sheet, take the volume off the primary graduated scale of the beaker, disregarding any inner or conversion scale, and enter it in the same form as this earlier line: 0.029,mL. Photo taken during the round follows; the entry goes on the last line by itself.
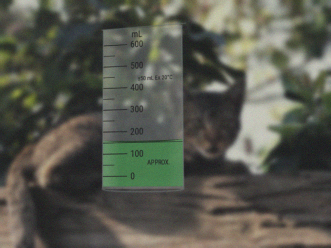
150,mL
